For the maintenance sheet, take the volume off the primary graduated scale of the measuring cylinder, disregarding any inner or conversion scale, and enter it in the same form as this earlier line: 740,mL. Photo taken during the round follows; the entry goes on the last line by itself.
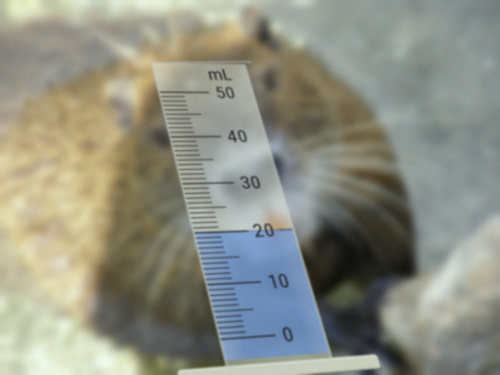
20,mL
